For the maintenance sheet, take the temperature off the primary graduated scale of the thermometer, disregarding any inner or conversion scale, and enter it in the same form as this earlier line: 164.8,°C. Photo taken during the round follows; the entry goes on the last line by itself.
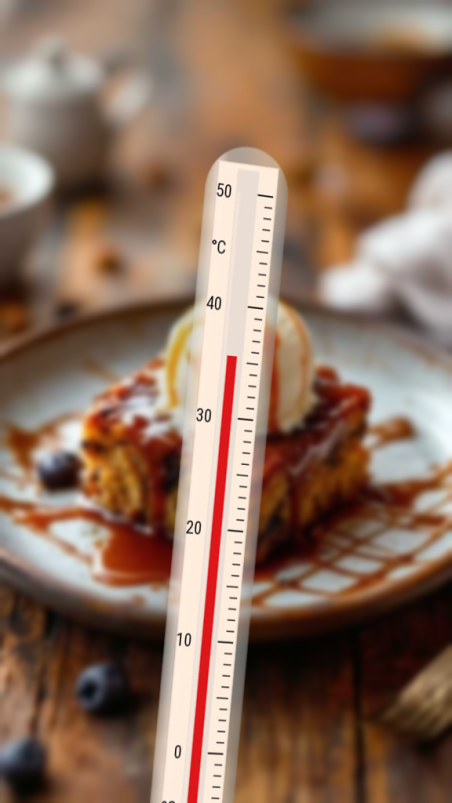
35.5,°C
